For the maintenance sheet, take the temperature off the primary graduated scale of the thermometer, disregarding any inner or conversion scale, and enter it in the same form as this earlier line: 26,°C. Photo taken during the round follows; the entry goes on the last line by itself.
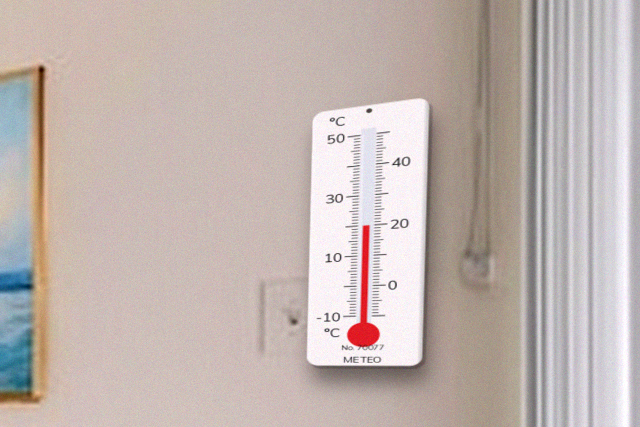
20,°C
